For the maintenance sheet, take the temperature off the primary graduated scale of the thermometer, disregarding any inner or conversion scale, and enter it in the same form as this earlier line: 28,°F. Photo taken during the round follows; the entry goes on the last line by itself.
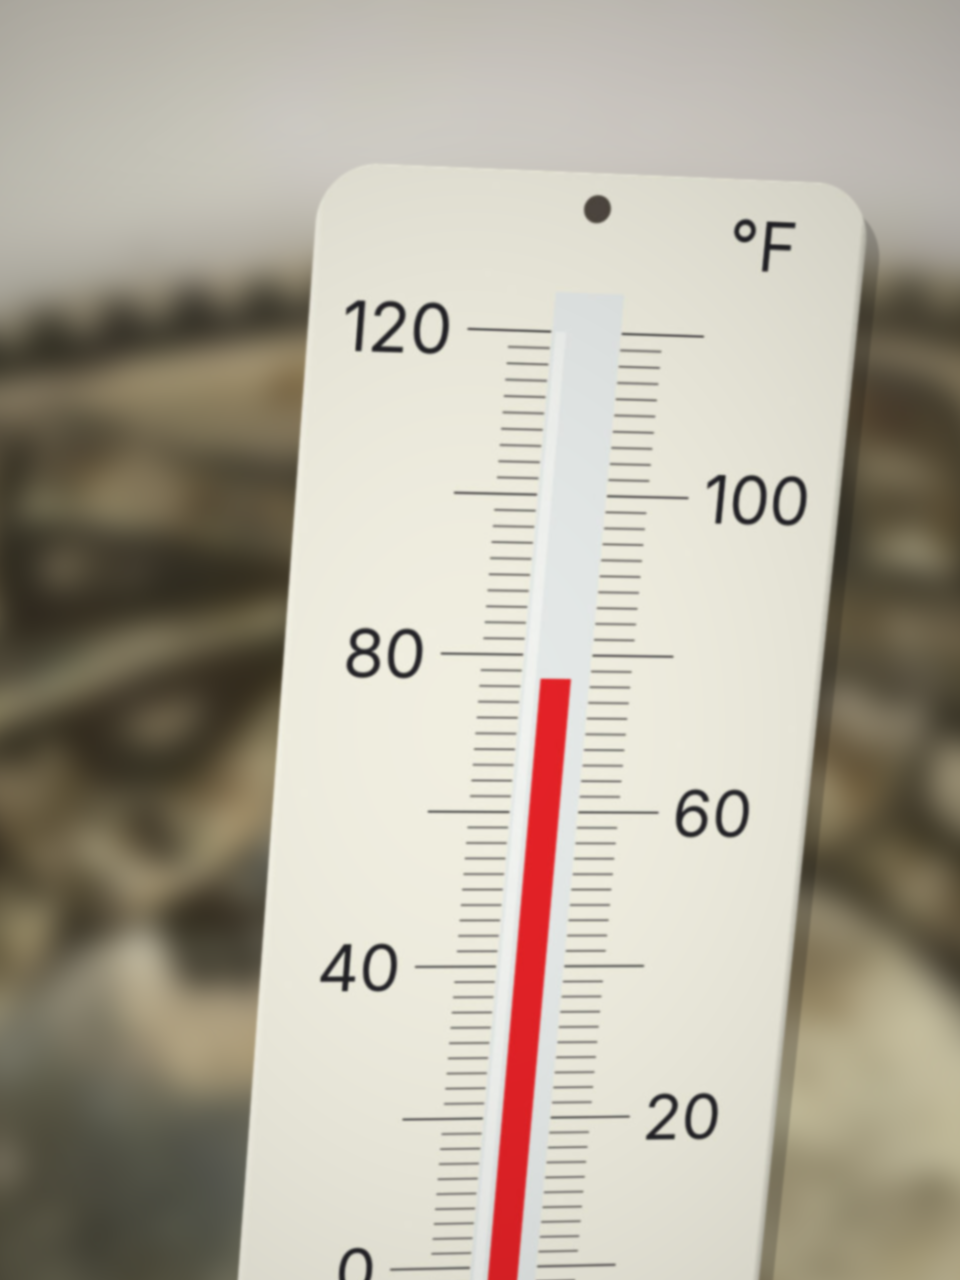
77,°F
